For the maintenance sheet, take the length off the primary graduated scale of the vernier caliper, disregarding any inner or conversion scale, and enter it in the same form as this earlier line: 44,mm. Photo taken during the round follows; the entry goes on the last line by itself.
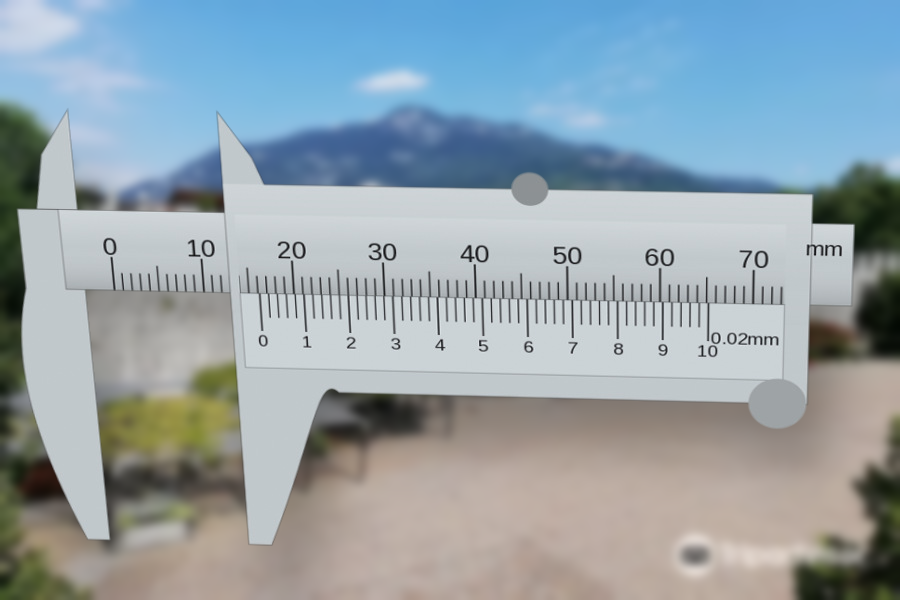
16.2,mm
